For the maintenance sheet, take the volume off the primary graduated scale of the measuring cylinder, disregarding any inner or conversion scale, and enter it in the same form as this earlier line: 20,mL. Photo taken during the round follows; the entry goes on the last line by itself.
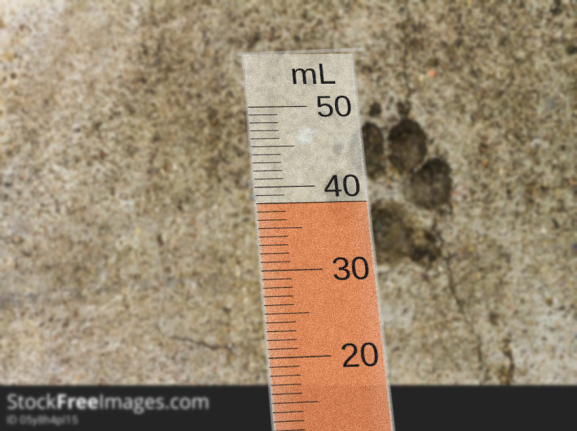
38,mL
